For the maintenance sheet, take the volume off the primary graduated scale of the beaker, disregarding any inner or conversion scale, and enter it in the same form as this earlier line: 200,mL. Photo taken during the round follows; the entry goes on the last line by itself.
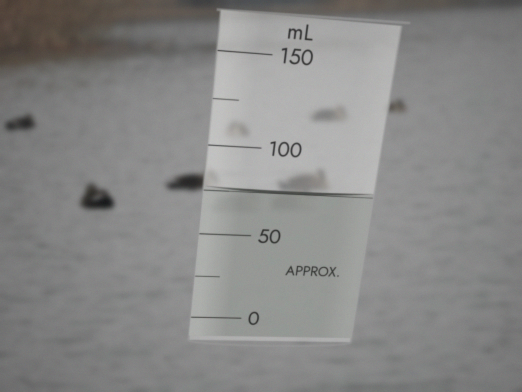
75,mL
